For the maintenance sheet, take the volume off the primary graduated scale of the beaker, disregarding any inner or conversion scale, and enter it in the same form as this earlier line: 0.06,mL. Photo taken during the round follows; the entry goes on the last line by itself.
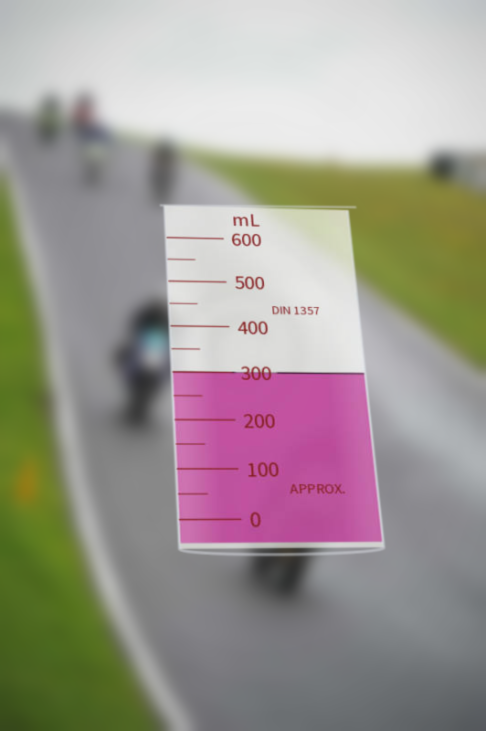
300,mL
